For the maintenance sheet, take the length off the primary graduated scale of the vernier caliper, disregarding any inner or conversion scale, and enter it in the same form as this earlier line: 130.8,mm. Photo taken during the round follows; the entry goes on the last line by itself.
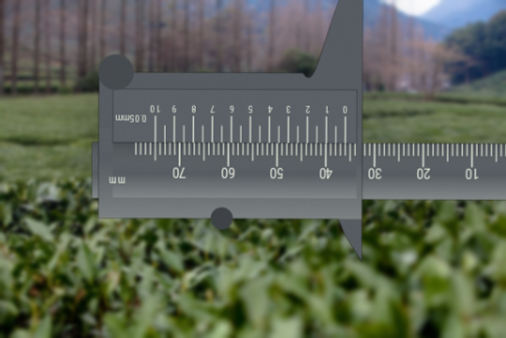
36.0,mm
